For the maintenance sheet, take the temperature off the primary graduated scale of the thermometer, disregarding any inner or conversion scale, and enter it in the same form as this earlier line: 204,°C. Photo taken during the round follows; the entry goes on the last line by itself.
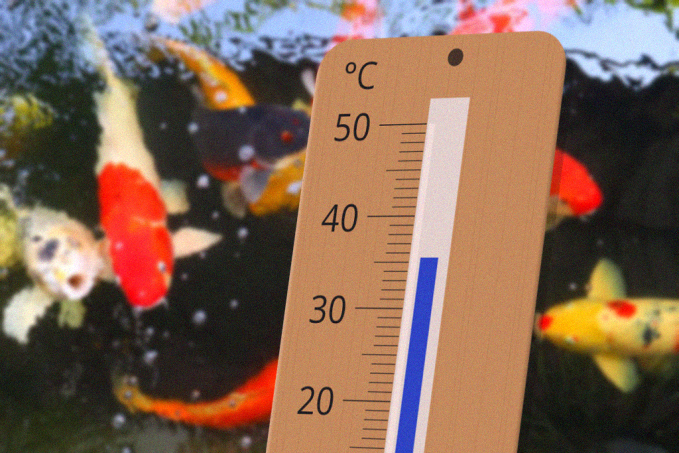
35.5,°C
